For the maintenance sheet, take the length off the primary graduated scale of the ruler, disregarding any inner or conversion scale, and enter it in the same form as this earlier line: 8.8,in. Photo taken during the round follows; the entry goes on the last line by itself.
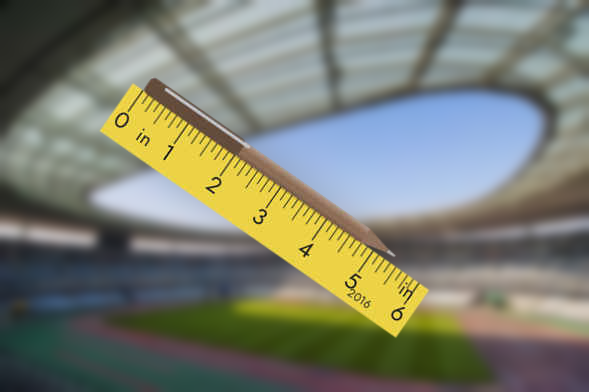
5.375,in
